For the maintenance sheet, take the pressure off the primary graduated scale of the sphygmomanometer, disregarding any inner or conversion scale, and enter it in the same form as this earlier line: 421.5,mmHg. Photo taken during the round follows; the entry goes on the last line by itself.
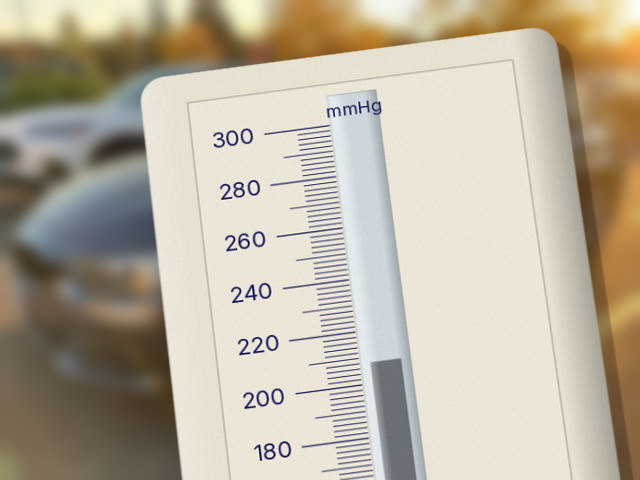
208,mmHg
